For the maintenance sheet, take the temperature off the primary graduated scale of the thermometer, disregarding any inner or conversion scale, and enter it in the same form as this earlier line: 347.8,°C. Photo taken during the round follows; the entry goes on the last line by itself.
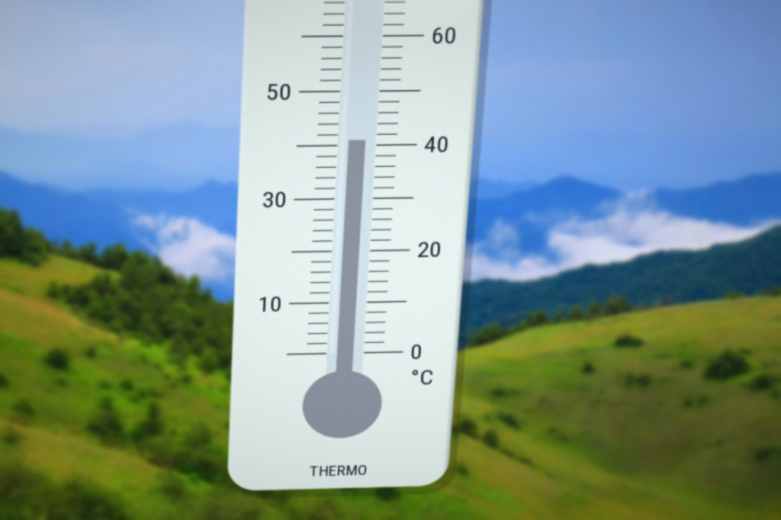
41,°C
